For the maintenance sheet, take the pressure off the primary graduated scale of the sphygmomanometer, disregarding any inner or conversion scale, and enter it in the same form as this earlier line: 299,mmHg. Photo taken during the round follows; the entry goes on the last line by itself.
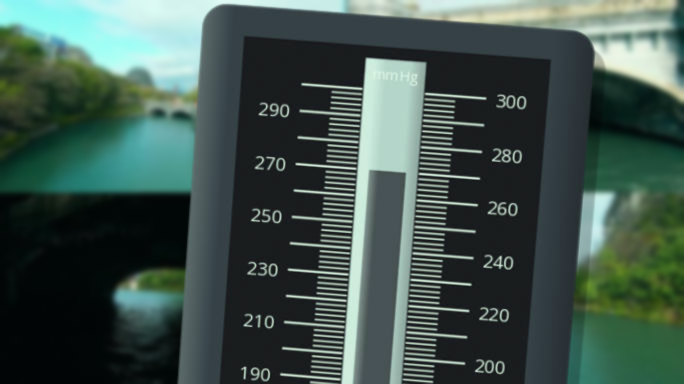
270,mmHg
